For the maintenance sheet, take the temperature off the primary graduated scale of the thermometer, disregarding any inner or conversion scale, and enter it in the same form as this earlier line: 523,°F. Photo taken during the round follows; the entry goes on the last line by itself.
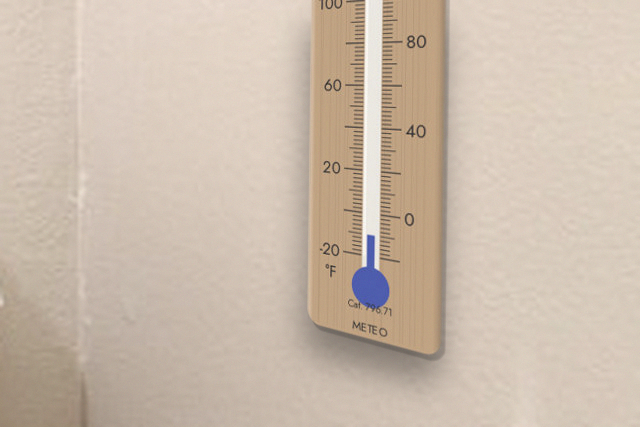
-10,°F
